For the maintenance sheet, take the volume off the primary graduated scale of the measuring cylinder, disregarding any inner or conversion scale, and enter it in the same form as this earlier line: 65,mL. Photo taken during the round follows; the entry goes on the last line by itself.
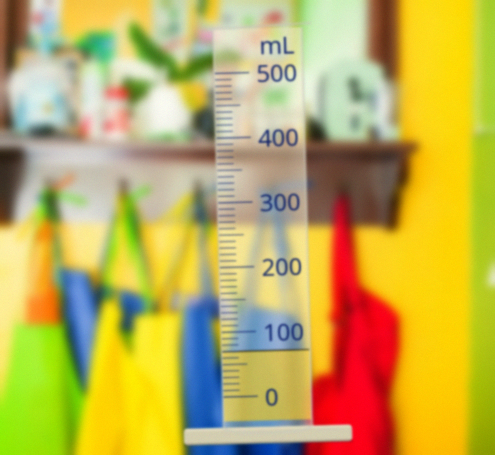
70,mL
